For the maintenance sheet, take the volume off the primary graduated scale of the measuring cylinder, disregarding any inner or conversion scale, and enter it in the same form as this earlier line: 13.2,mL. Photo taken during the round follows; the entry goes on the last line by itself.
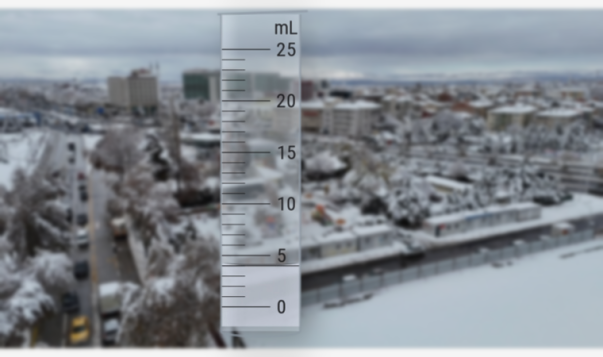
4,mL
